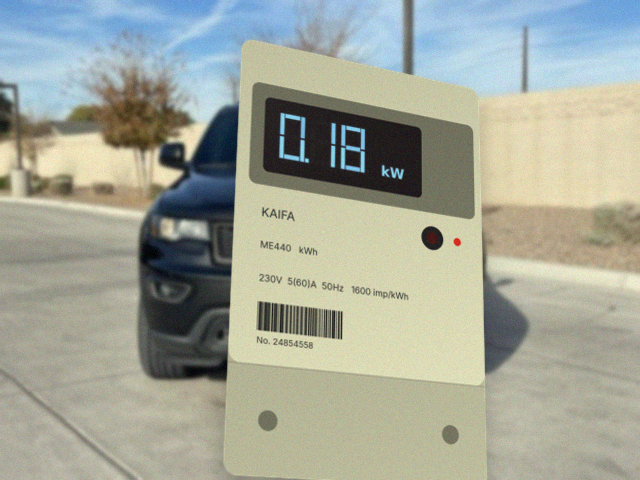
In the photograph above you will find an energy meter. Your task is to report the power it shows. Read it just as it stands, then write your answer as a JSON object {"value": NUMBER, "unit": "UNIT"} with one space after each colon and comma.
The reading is {"value": 0.18, "unit": "kW"}
